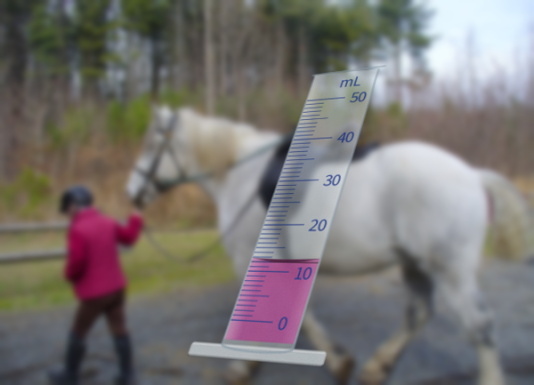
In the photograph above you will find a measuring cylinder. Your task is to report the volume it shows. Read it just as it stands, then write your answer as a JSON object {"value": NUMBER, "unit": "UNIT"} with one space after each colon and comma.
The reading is {"value": 12, "unit": "mL"}
